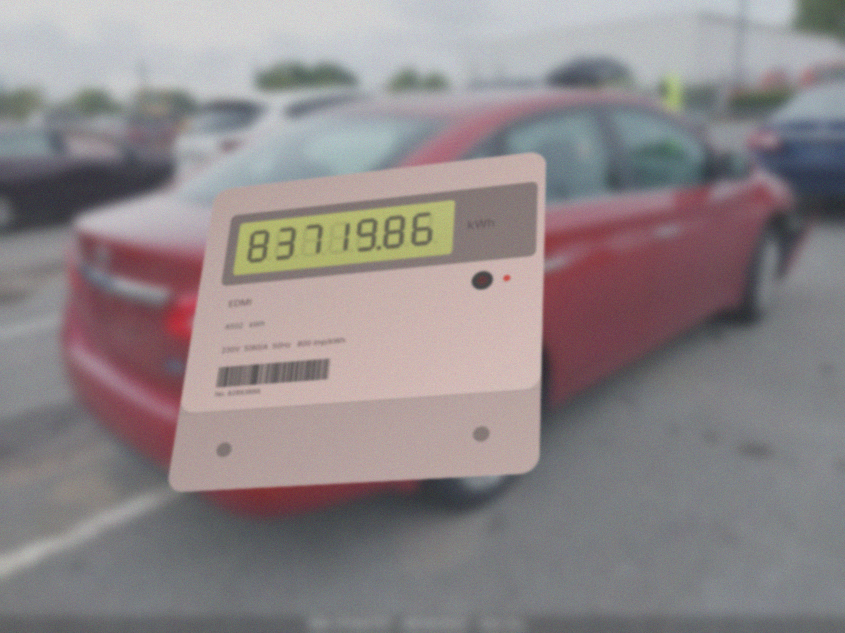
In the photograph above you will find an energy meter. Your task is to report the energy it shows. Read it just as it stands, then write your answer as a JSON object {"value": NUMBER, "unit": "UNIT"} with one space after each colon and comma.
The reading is {"value": 83719.86, "unit": "kWh"}
